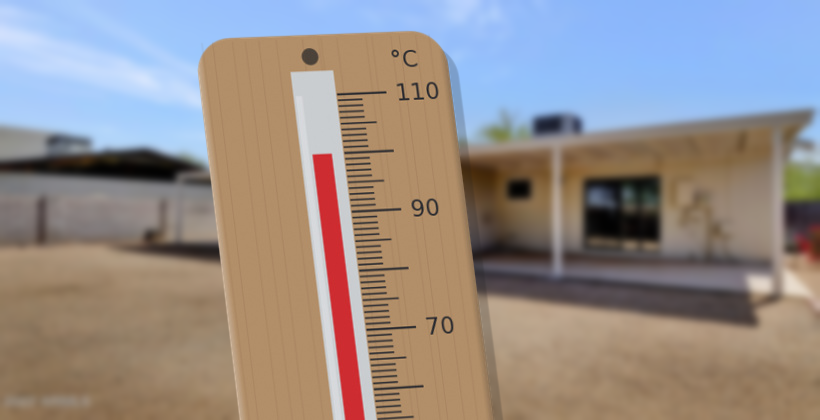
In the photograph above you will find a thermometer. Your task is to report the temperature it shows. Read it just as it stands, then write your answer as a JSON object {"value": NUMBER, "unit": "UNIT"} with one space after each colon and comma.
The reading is {"value": 100, "unit": "°C"}
